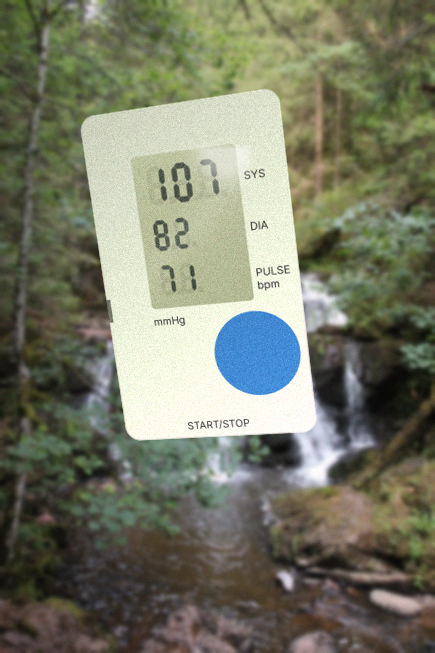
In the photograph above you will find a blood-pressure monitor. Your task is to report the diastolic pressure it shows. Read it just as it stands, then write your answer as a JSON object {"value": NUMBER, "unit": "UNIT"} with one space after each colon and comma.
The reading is {"value": 82, "unit": "mmHg"}
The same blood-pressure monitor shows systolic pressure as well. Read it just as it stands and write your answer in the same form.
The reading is {"value": 107, "unit": "mmHg"}
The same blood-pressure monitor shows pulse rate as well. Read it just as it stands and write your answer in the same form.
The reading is {"value": 71, "unit": "bpm"}
